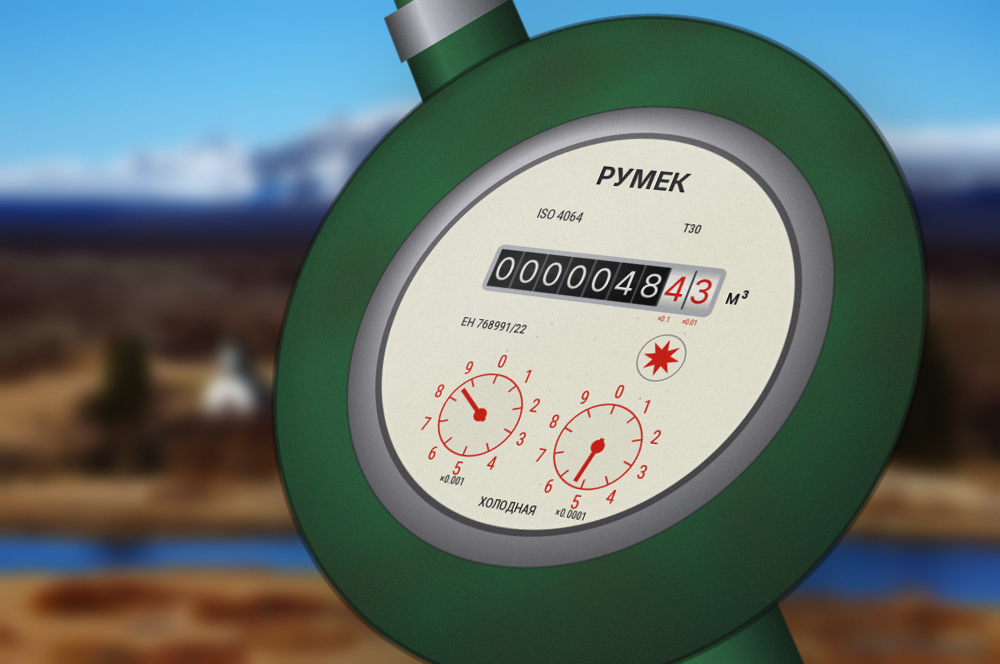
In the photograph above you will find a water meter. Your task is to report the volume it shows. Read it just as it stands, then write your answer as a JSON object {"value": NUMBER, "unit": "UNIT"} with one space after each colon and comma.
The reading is {"value": 48.4385, "unit": "m³"}
